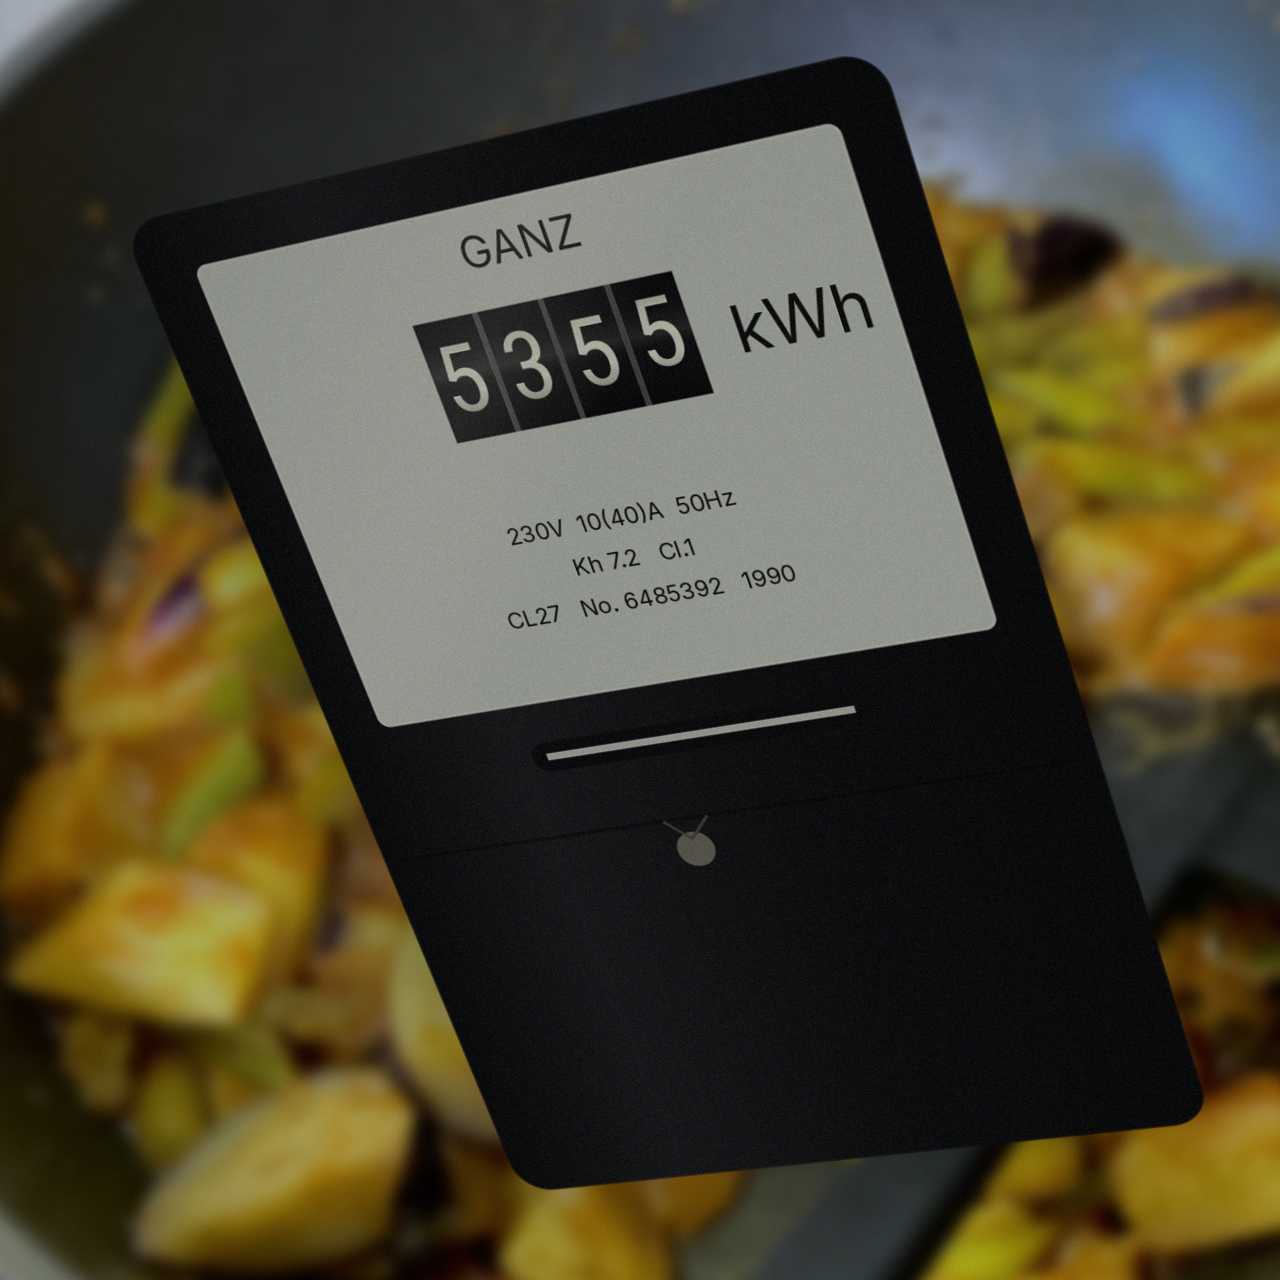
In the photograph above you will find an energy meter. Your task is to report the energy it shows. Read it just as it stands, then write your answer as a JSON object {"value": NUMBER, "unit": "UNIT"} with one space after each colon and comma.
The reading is {"value": 5355, "unit": "kWh"}
